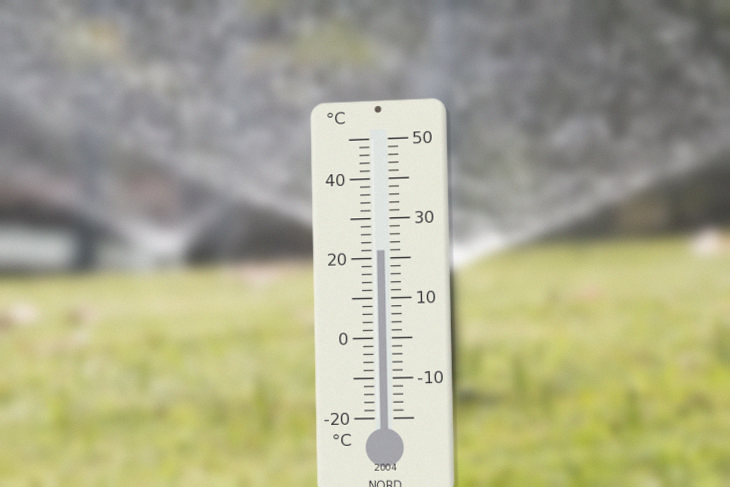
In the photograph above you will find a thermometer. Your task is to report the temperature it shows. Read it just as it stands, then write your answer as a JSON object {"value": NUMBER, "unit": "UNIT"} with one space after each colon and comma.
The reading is {"value": 22, "unit": "°C"}
